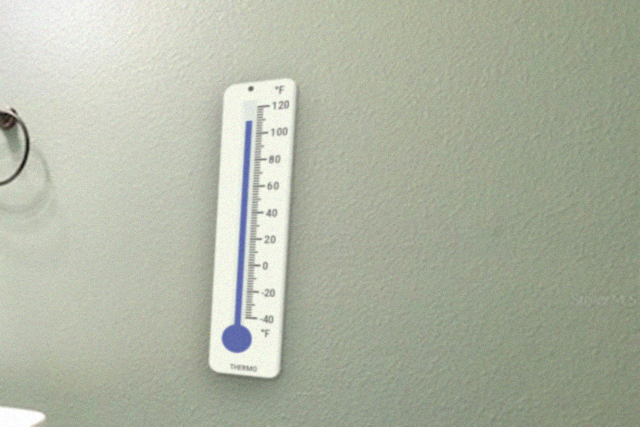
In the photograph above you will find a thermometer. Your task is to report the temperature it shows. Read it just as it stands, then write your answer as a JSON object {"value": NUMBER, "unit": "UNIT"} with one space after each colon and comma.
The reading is {"value": 110, "unit": "°F"}
